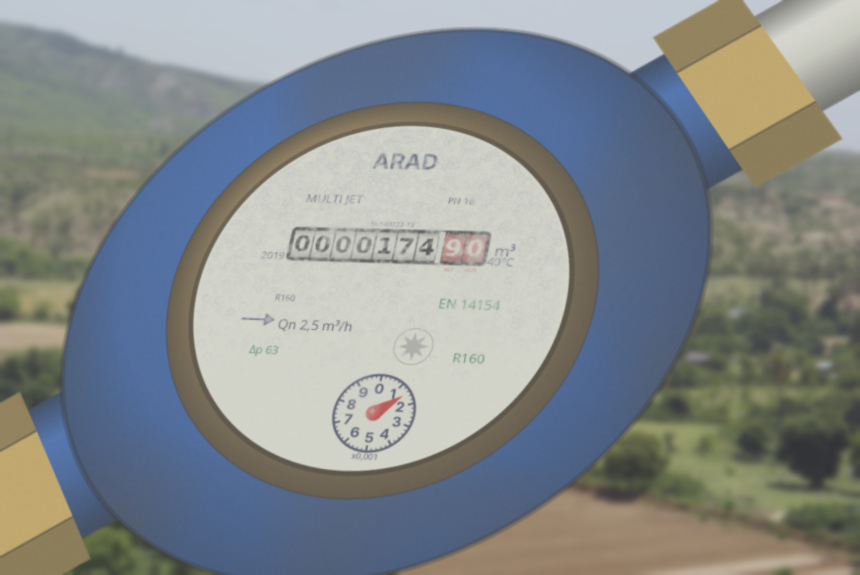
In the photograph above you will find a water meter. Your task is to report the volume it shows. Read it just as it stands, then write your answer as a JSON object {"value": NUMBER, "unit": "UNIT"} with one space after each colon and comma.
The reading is {"value": 174.901, "unit": "m³"}
